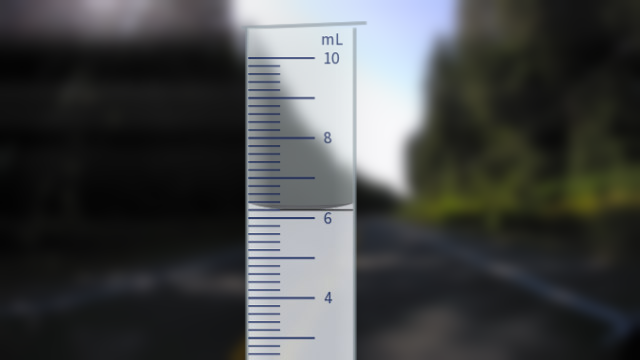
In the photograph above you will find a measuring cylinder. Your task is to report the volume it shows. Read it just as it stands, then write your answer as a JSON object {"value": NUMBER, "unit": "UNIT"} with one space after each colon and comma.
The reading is {"value": 6.2, "unit": "mL"}
